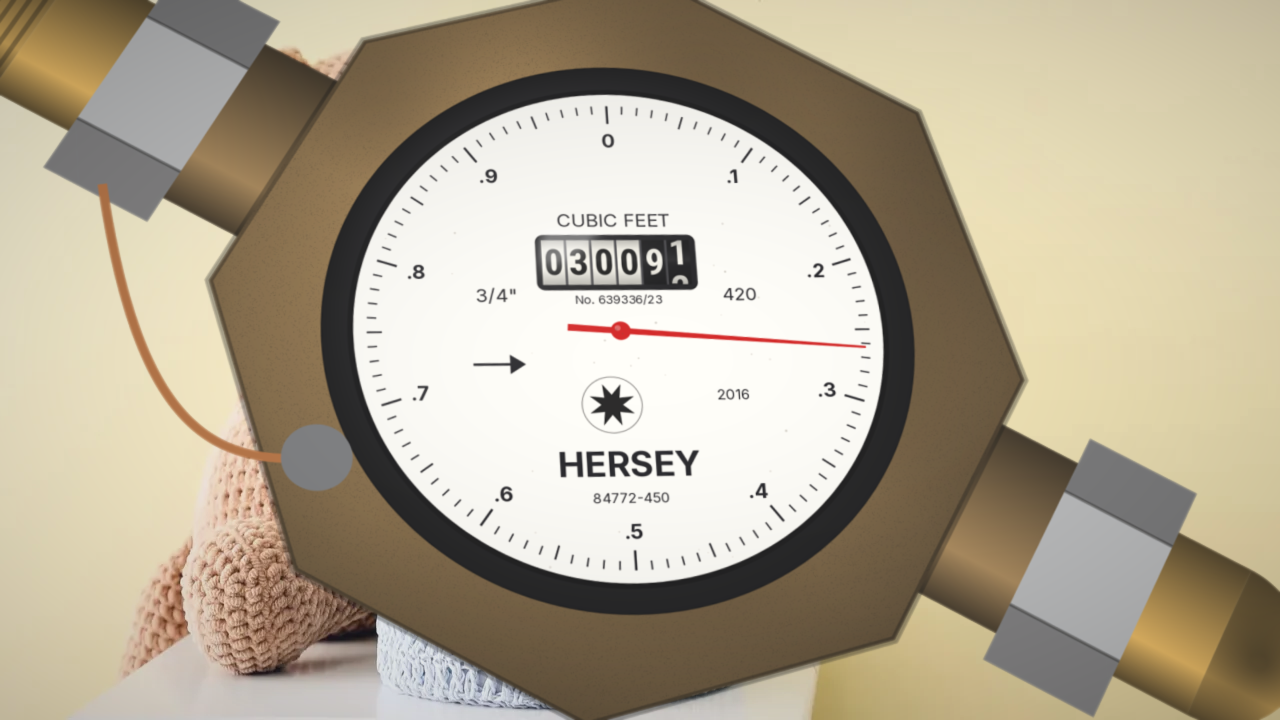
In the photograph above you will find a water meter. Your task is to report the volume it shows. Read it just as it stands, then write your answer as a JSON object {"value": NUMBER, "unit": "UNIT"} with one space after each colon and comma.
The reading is {"value": 30091.26, "unit": "ft³"}
